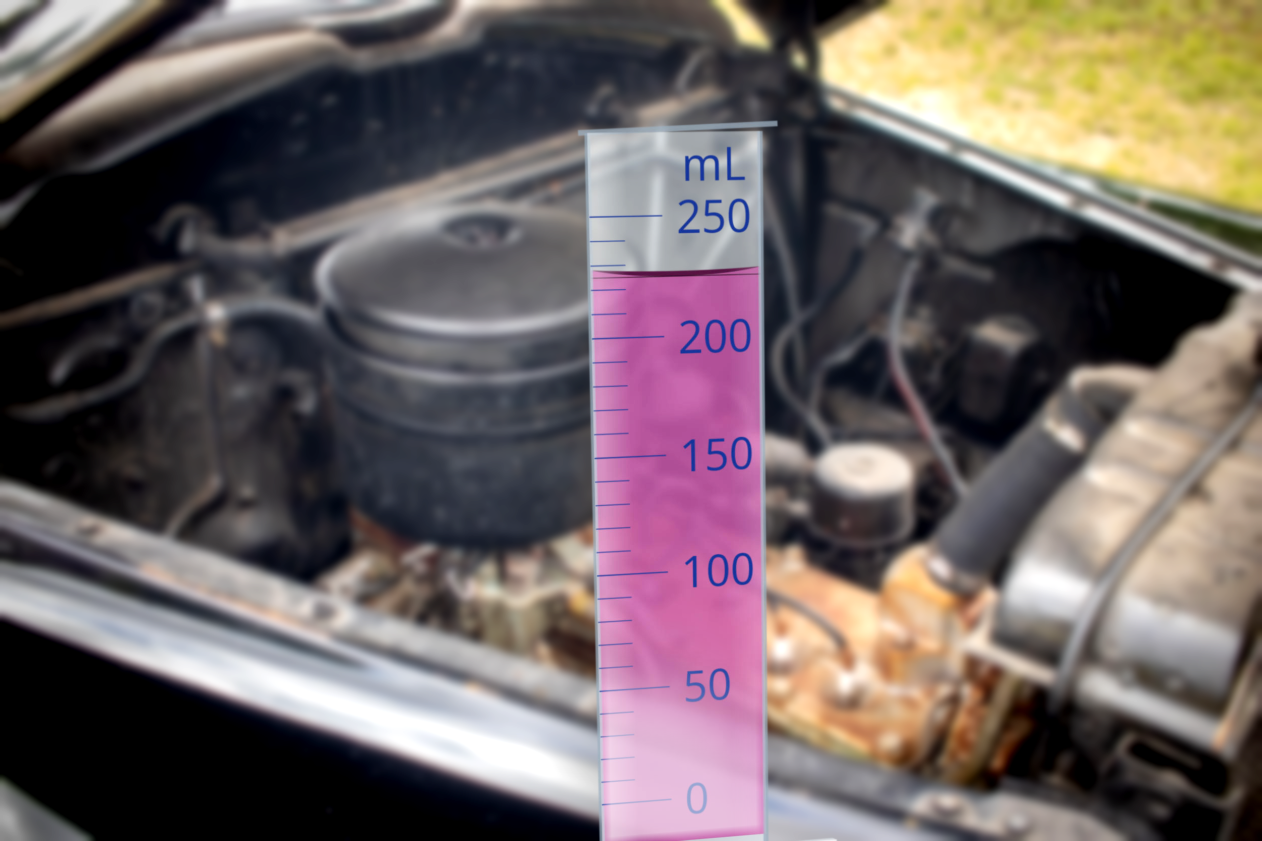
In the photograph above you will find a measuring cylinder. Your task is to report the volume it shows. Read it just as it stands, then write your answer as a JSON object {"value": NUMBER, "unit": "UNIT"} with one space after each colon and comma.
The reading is {"value": 225, "unit": "mL"}
